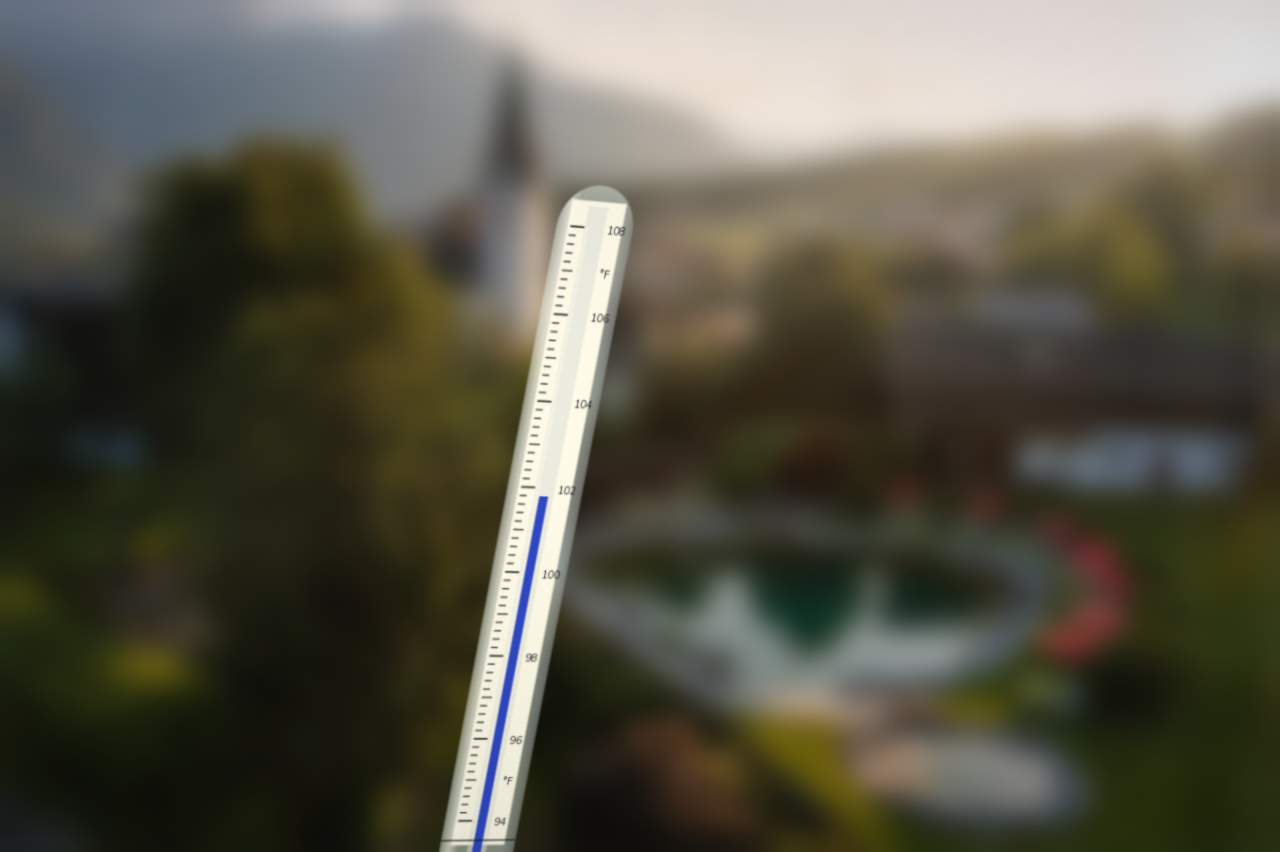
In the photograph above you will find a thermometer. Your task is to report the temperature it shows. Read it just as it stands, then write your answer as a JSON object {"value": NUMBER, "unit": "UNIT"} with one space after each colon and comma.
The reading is {"value": 101.8, "unit": "°F"}
